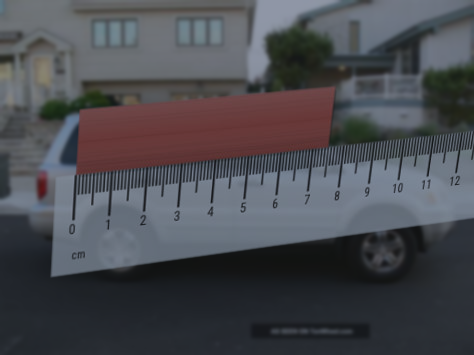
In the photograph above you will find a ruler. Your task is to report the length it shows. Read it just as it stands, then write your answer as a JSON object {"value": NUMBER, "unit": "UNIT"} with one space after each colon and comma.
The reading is {"value": 7.5, "unit": "cm"}
